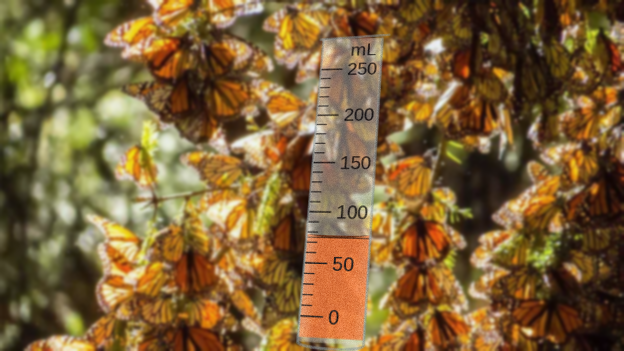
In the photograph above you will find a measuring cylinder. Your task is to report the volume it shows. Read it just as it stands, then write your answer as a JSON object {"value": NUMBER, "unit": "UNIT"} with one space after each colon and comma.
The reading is {"value": 75, "unit": "mL"}
